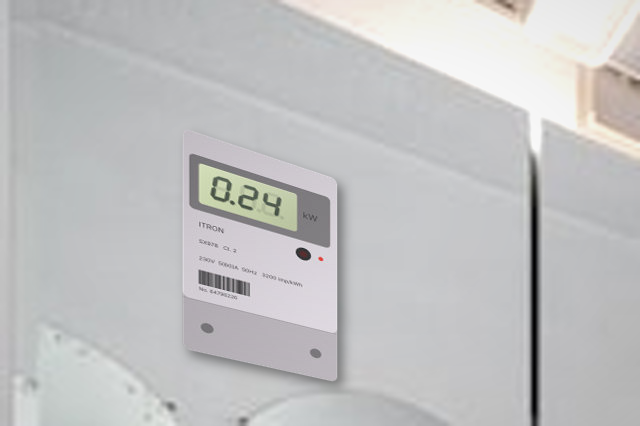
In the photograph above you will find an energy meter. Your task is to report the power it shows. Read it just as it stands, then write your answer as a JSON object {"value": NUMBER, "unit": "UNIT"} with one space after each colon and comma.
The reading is {"value": 0.24, "unit": "kW"}
